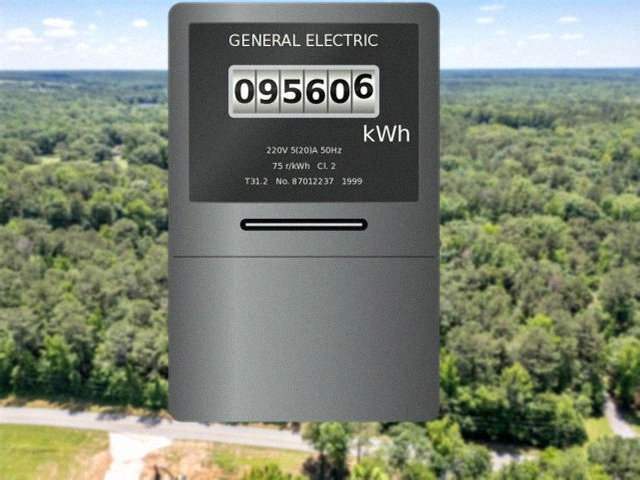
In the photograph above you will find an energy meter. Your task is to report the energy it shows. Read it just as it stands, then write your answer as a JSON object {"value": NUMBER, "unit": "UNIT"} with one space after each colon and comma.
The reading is {"value": 95606, "unit": "kWh"}
